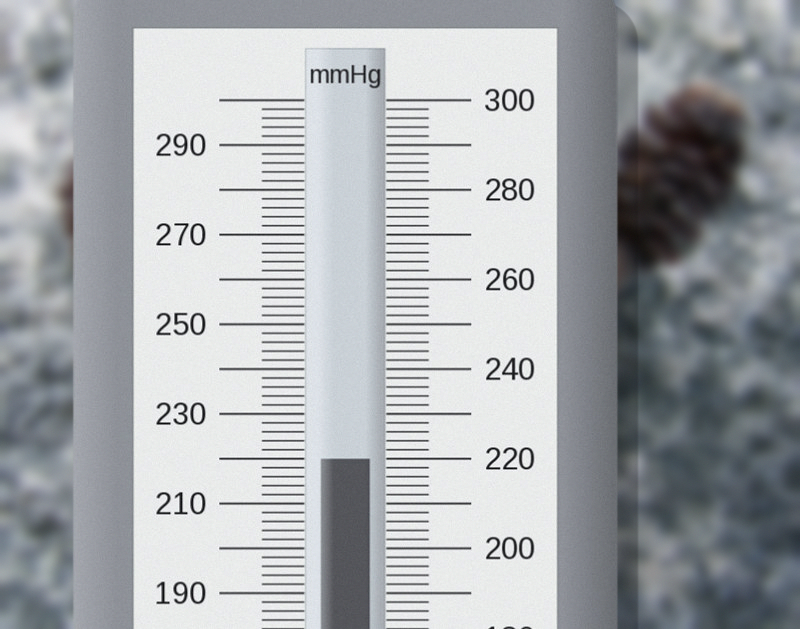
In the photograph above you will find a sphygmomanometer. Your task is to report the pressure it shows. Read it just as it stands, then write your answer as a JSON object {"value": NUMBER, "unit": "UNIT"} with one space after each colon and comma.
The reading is {"value": 220, "unit": "mmHg"}
